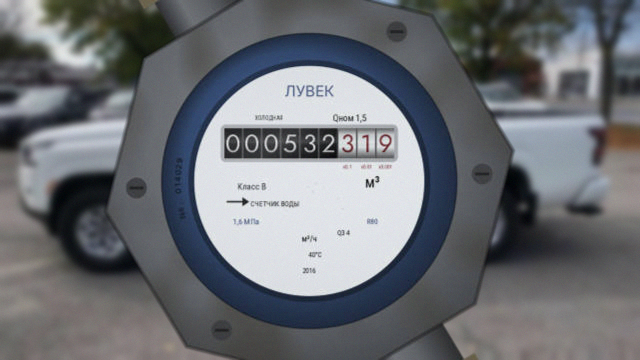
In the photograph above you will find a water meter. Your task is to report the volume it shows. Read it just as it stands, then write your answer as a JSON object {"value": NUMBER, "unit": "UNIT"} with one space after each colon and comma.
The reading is {"value": 532.319, "unit": "m³"}
